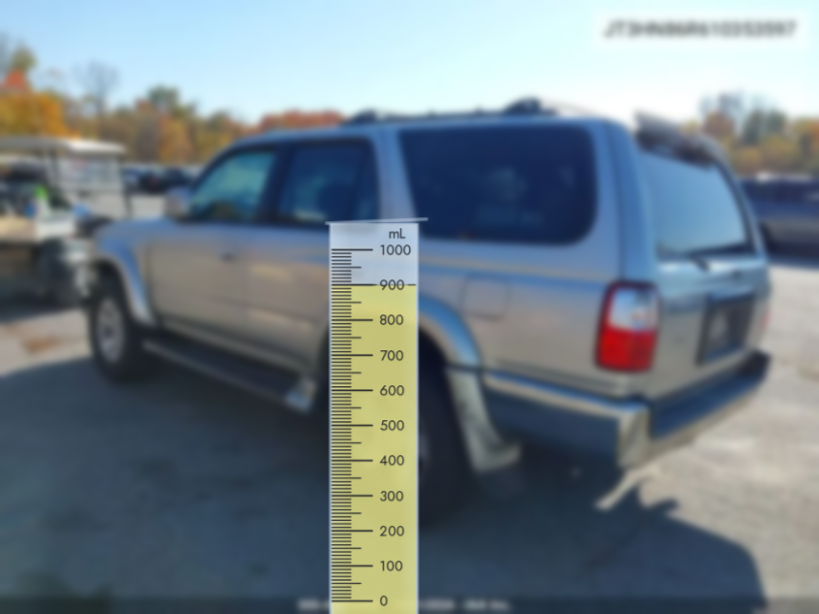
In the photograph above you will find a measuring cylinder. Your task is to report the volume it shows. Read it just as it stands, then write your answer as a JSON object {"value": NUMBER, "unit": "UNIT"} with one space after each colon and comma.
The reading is {"value": 900, "unit": "mL"}
